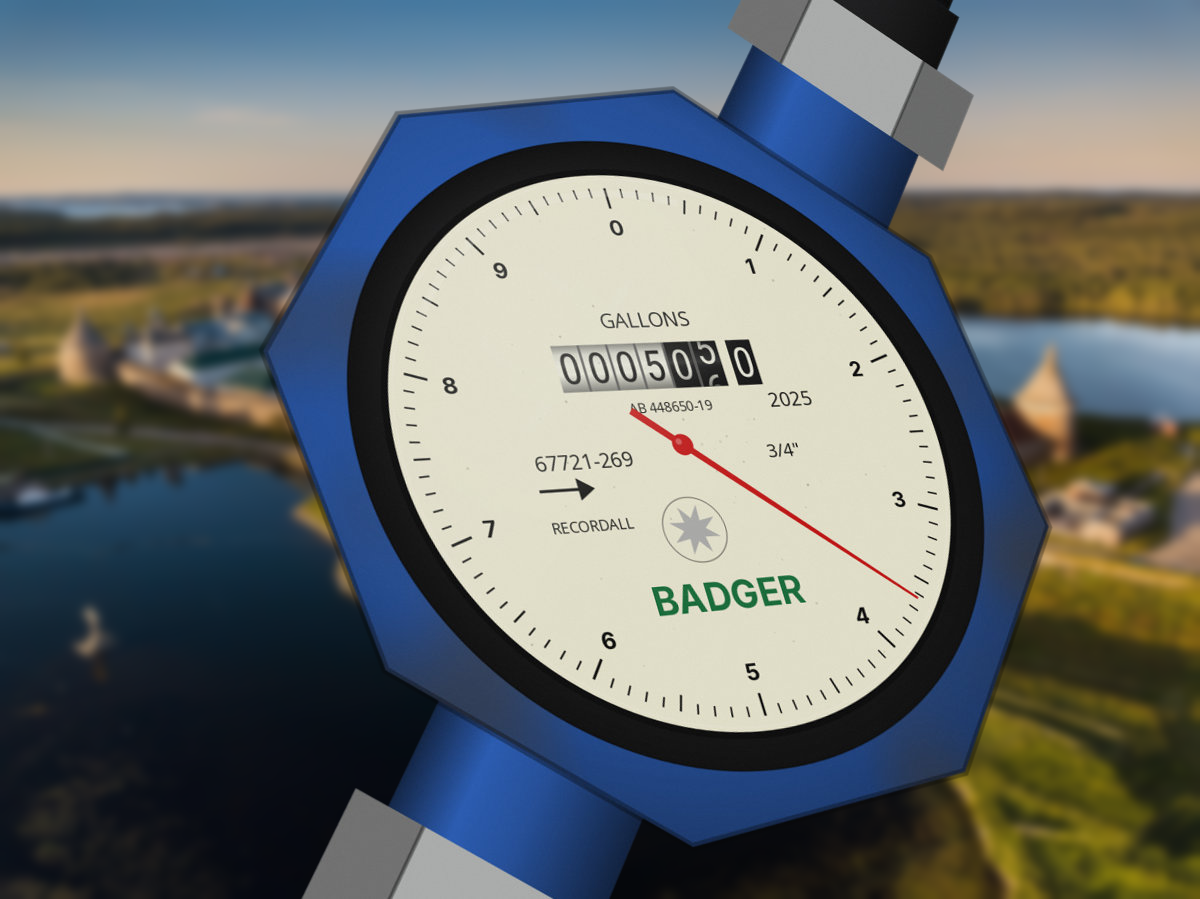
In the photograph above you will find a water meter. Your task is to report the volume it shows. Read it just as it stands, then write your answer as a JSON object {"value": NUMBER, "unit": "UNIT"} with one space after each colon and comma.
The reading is {"value": 5053.6, "unit": "gal"}
